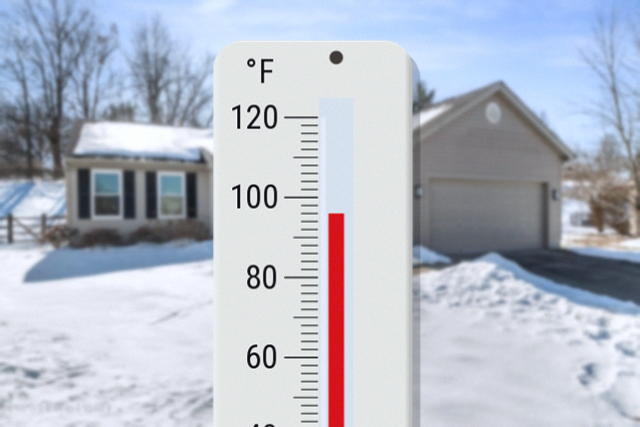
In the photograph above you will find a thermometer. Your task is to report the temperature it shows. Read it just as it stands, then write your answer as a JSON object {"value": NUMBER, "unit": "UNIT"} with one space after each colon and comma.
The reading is {"value": 96, "unit": "°F"}
